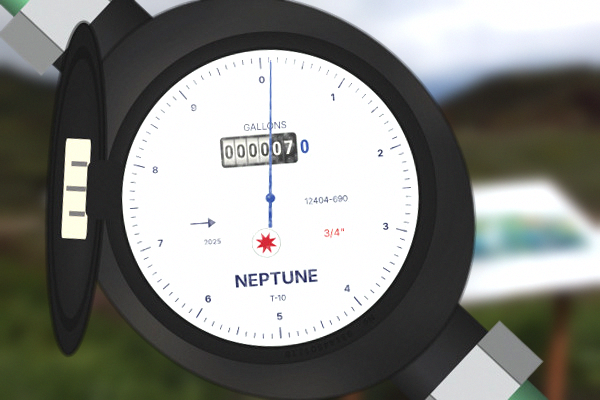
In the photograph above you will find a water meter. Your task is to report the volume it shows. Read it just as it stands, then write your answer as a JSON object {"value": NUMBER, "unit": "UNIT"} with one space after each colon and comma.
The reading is {"value": 70.1, "unit": "gal"}
